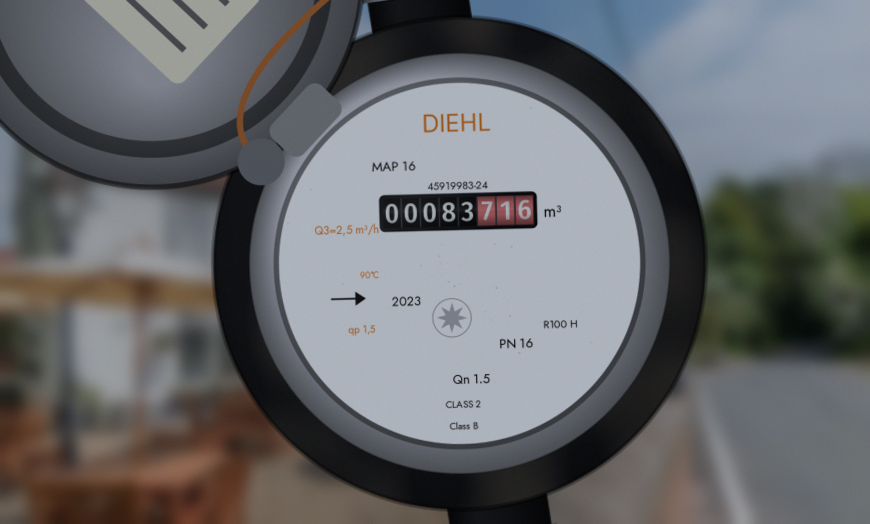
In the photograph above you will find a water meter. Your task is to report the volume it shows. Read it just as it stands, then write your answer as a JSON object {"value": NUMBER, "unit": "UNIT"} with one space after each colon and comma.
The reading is {"value": 83.716, "unit": "m³"}
